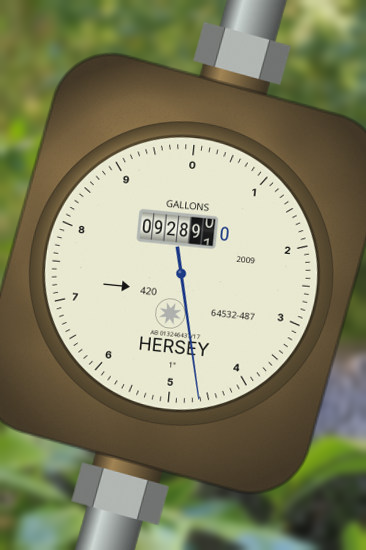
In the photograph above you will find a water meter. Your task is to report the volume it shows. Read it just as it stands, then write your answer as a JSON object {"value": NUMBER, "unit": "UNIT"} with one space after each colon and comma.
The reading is {"value": 928904.6, "unit": "gal"}
